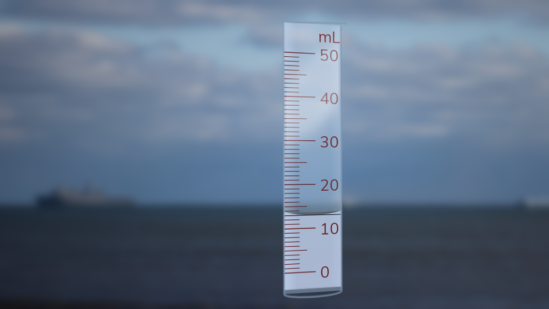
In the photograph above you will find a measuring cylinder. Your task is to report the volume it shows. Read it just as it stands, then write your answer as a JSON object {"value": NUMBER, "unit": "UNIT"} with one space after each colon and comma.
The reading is {"value": 13, "unit": "mL"}
